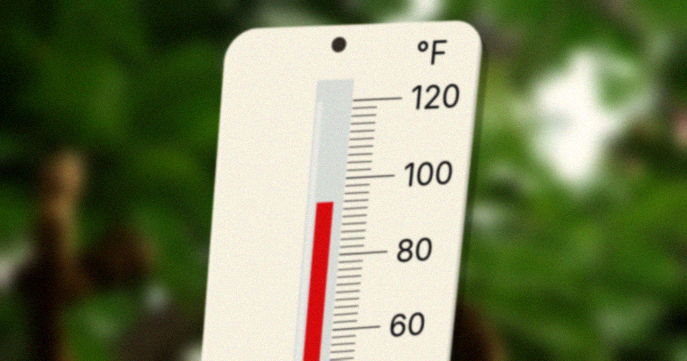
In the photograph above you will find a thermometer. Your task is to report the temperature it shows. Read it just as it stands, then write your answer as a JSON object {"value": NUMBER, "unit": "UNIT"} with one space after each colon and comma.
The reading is {"value": 94, "unit": "°F"}
